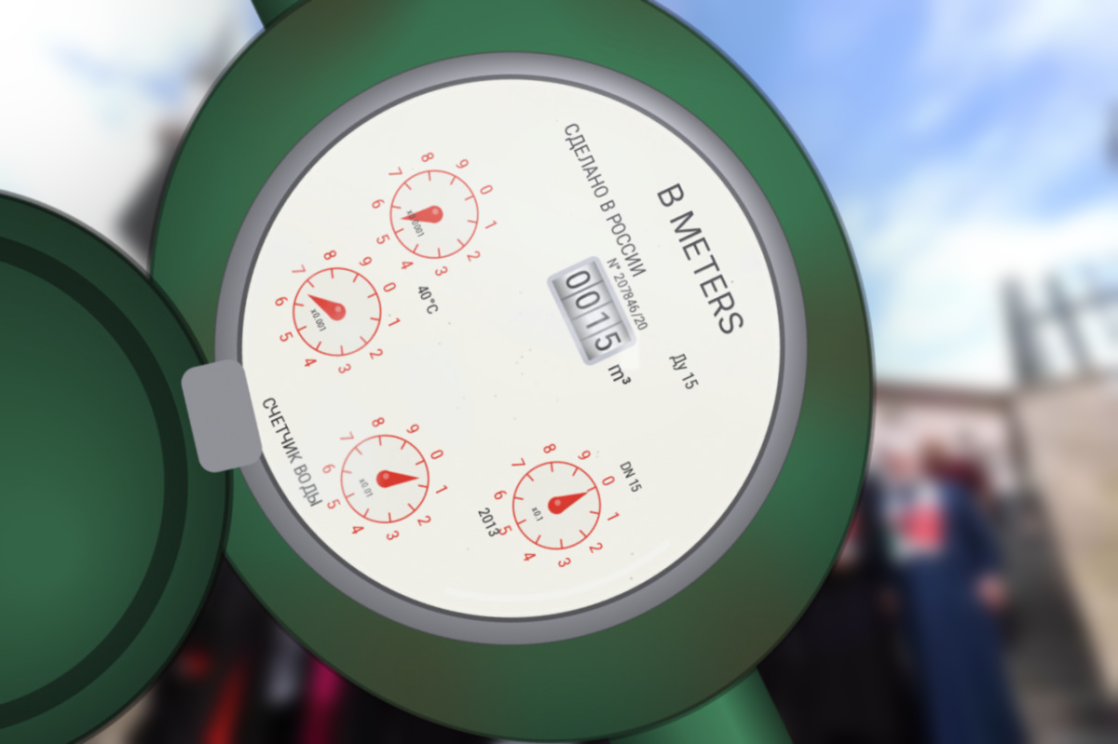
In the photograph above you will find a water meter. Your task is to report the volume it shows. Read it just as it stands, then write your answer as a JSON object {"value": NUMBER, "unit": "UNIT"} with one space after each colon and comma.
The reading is {"value": 15.0065, "unit": "m³"}
